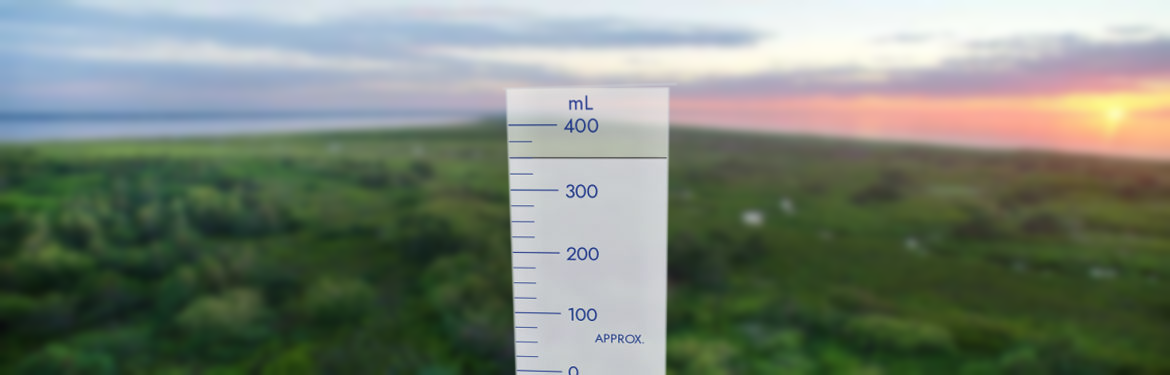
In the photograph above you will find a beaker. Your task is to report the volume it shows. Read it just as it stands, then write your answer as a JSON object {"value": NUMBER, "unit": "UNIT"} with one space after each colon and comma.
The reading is {"value": 350, "unit": "mL"}
